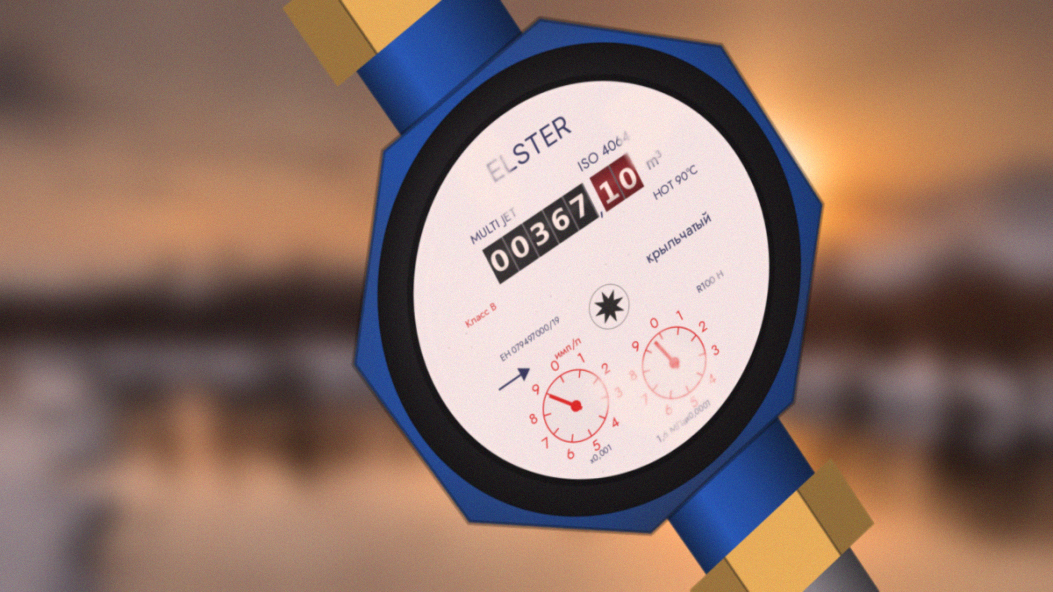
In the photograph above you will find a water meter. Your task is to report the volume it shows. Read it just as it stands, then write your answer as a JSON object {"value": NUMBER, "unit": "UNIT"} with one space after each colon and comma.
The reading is {"value": 367.0989, "unit": "m³"}
